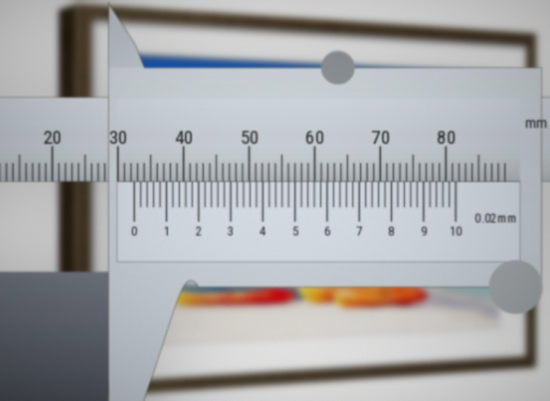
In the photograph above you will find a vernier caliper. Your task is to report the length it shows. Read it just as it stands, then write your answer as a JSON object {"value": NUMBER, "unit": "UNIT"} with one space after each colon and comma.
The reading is {"value": 32.5, "unit": "mm"}
